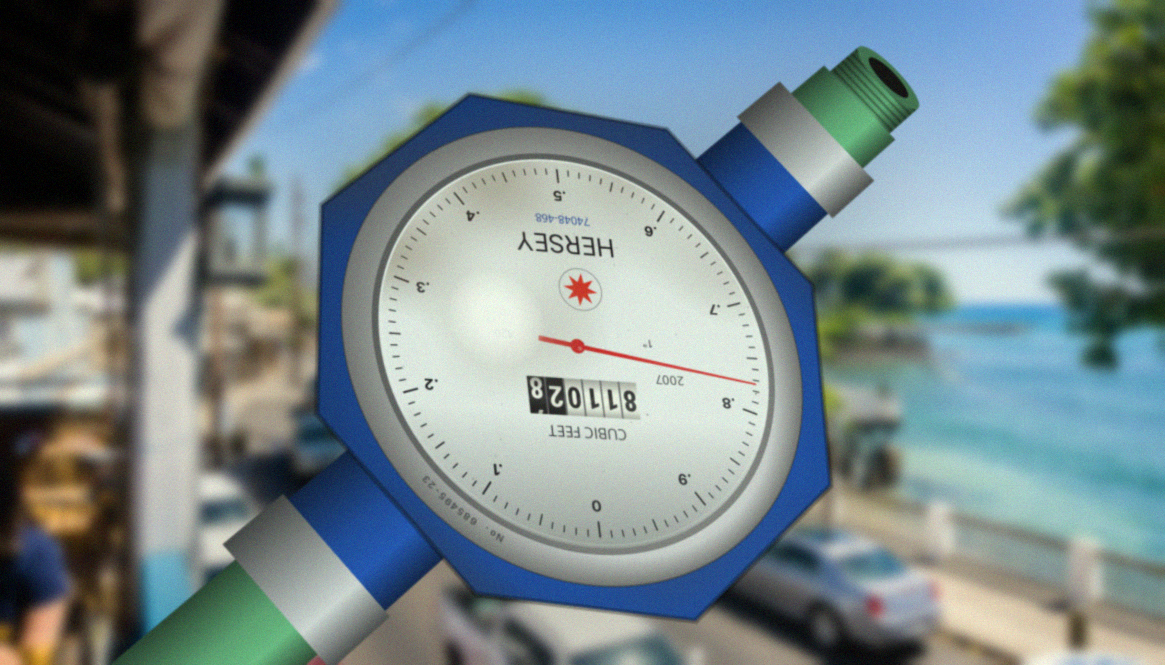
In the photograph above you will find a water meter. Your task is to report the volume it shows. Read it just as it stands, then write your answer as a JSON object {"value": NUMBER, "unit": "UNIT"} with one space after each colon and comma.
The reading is {"value": 811027.77, "unit": "ft³"}
